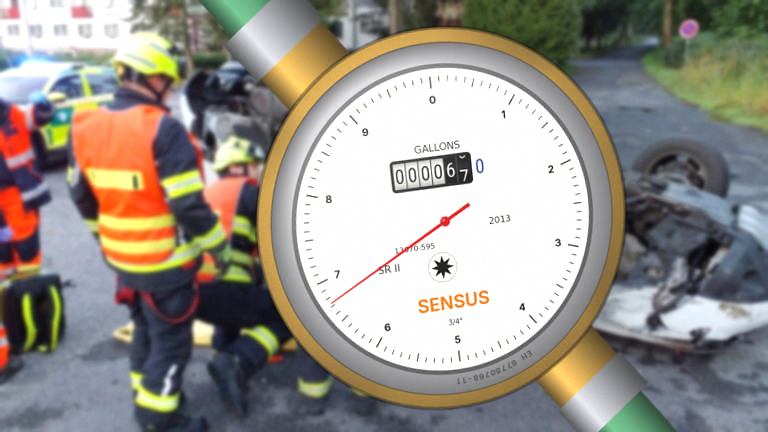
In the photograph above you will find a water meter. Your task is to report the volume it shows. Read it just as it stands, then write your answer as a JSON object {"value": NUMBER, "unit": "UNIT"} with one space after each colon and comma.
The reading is {"value": 666.7, "unit": "gal"}
